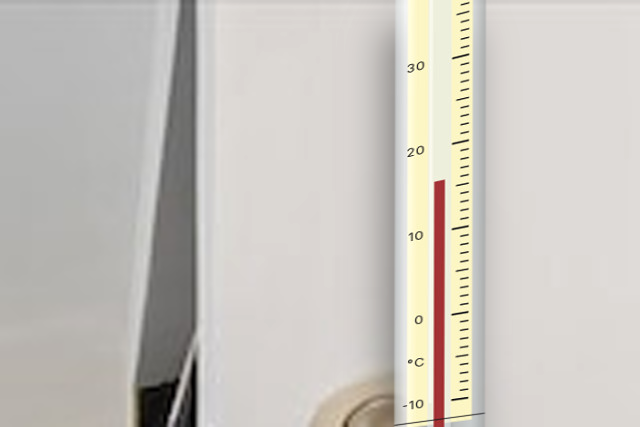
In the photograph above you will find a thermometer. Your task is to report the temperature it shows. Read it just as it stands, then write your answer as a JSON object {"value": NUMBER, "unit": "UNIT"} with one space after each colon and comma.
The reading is {"value": 16, "unit": "°C"}
